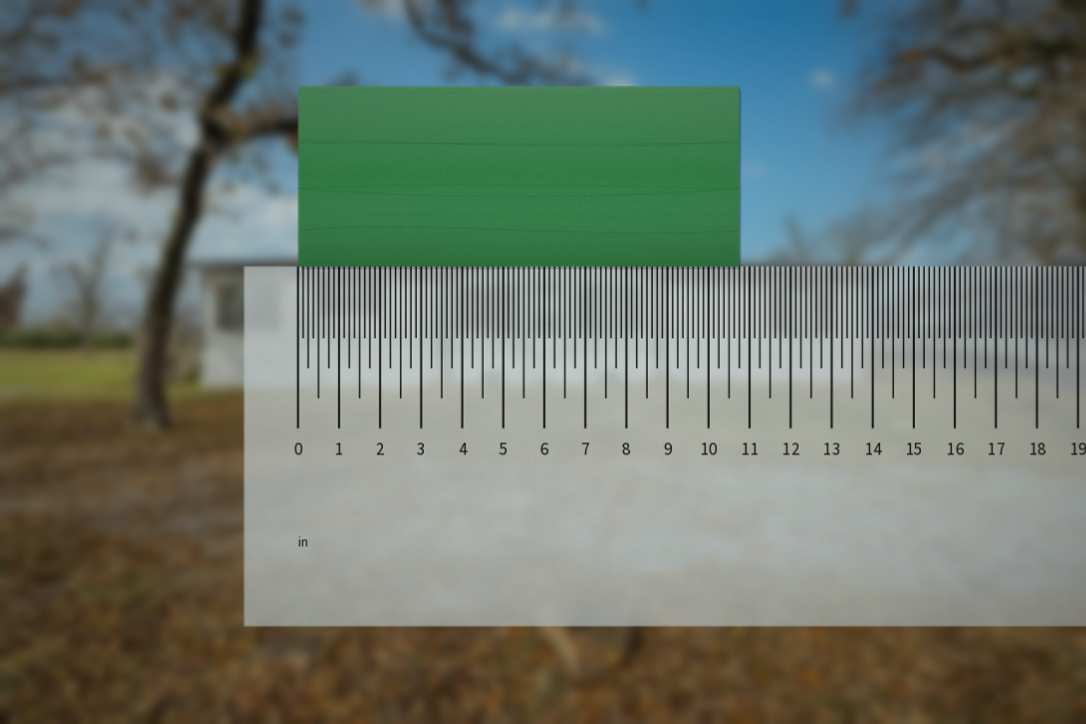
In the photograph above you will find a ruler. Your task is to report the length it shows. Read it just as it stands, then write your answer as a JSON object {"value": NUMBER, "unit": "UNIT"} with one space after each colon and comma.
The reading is {"value": 10.75, "unit": "in"}
